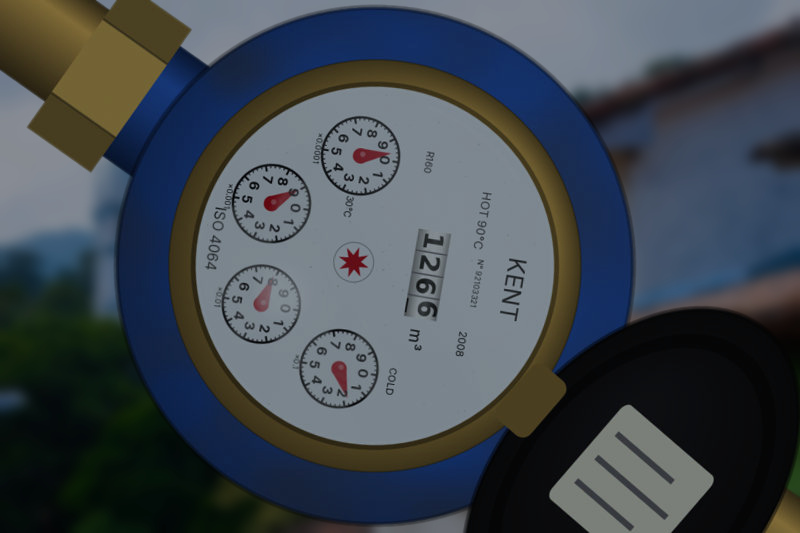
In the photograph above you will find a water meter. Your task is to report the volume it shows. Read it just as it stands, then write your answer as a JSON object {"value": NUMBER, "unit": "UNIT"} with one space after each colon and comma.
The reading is {"value": 1266.1789, "unit": "m³"}
